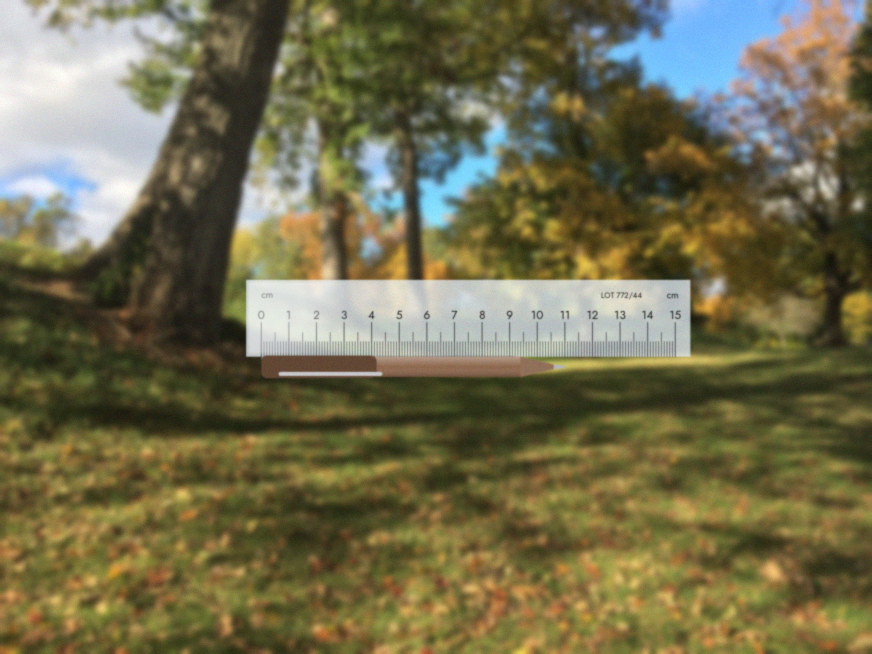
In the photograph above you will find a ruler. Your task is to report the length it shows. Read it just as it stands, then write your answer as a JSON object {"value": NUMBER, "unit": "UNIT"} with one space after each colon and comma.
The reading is {"value": 11, "unit": "cm"}
